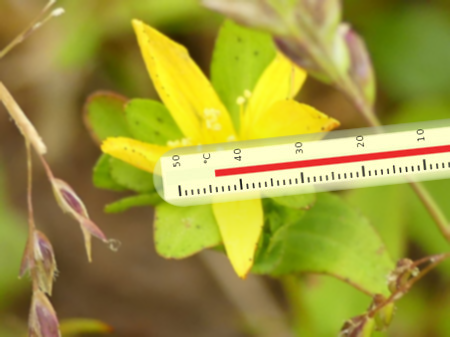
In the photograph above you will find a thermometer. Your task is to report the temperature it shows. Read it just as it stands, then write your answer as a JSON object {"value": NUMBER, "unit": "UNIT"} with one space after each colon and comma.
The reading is {"value": 44, "unit": "°C"}
